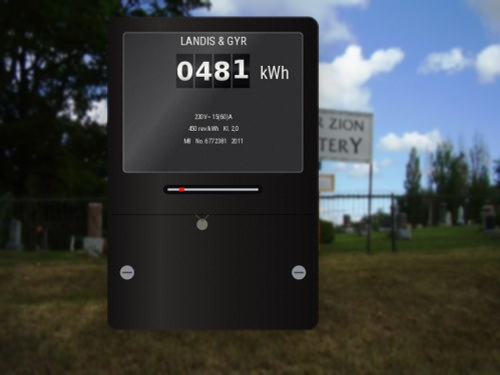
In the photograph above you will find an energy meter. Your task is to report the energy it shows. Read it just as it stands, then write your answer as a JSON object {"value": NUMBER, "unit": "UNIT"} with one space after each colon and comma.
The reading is {"value": 481, "unit": "kWh"}
